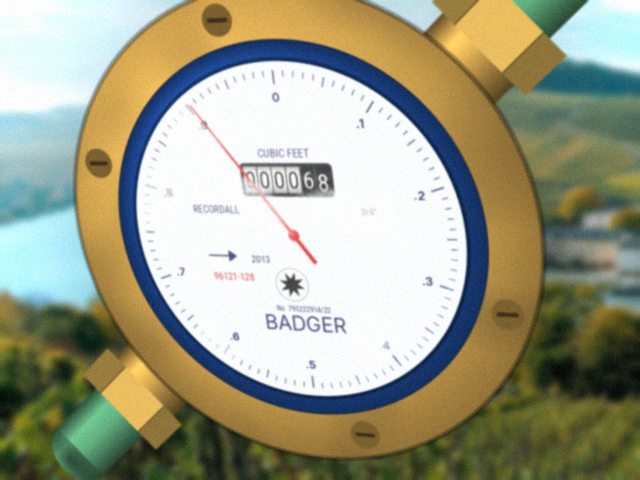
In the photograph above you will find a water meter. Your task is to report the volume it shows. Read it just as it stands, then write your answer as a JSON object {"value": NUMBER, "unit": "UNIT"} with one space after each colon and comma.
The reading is {"value": 67.90, "unit": "ft³"}
